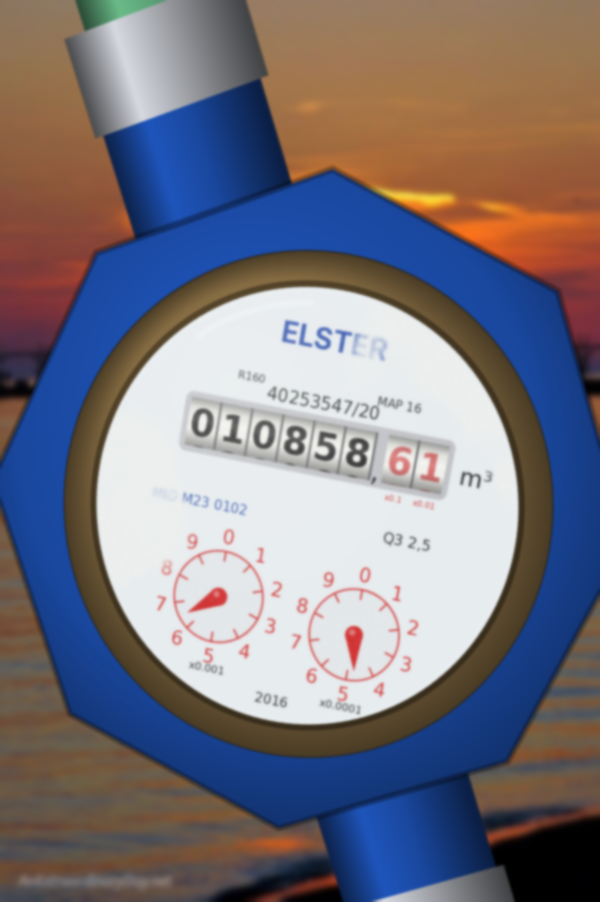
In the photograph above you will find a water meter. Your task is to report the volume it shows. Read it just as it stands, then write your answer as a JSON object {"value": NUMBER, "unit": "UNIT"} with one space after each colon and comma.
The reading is {"value": 10858.6164, "unit": "m³"}
